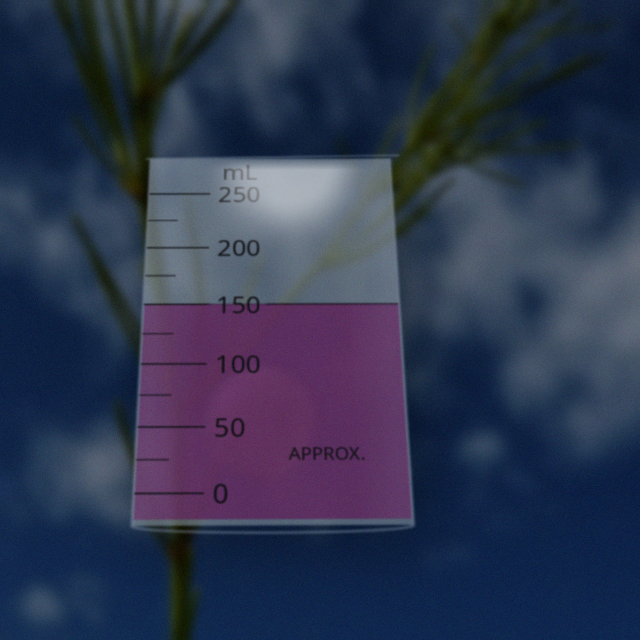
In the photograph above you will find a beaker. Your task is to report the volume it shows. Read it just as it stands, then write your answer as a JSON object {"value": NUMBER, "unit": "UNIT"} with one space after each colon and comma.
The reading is {"value": 150, "unit": "mL"}
